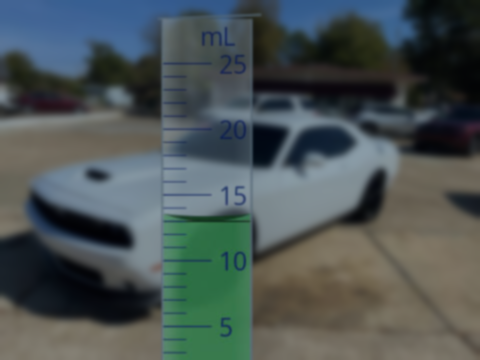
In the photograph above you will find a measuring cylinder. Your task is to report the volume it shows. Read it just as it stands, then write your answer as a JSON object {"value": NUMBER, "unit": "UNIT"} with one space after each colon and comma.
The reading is {"value": 13, "unit": "mL"}
